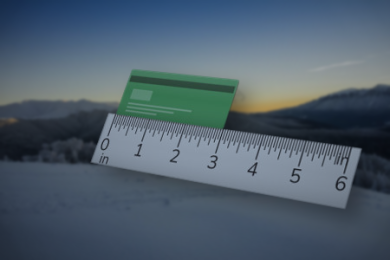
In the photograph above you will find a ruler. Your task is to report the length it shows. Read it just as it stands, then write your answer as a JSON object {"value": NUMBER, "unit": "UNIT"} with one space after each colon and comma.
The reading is {"value": 3, "unit": "in"}
